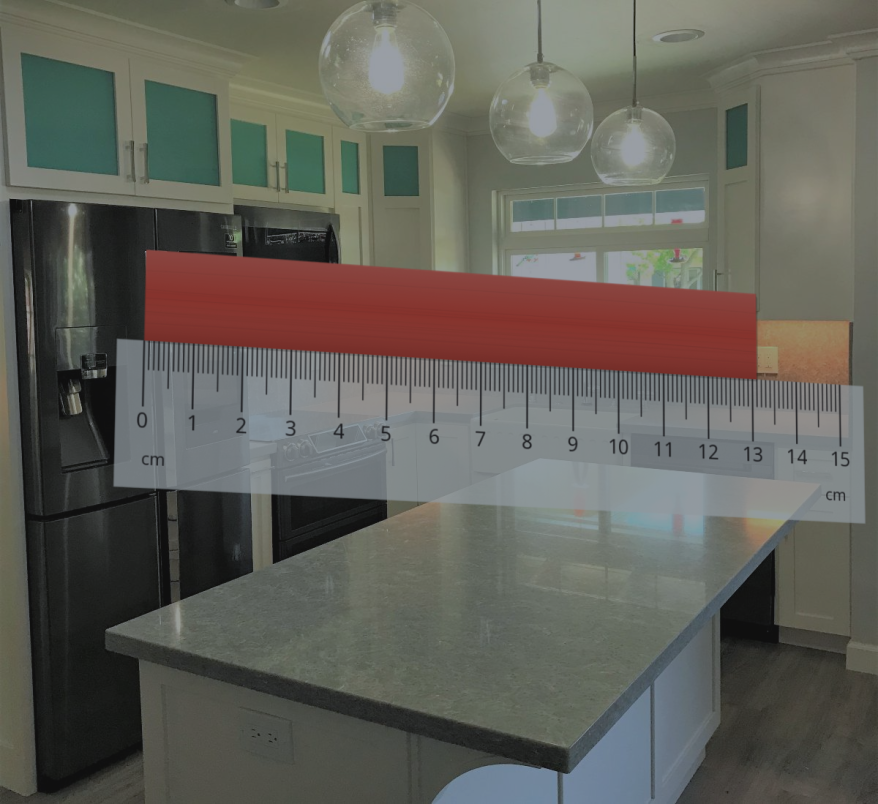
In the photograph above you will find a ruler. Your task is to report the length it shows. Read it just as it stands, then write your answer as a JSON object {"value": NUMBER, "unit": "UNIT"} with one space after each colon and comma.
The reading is {"value": 13.1, "unit": "cm"}
